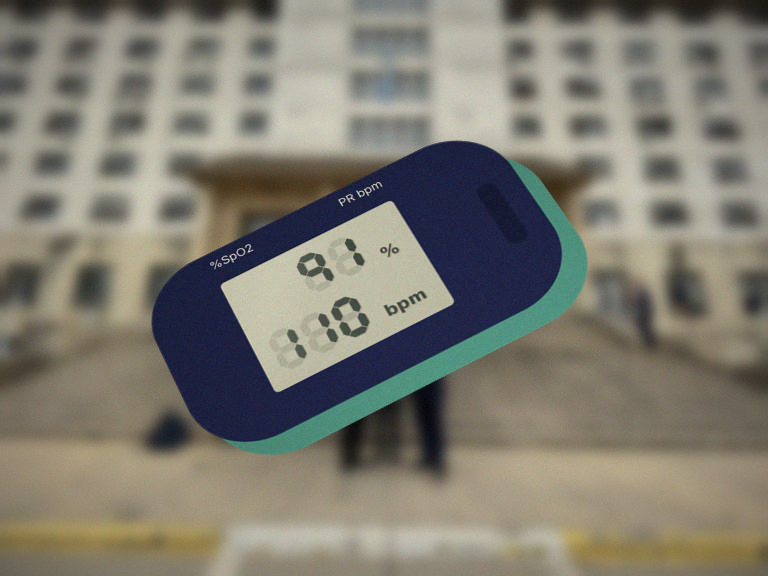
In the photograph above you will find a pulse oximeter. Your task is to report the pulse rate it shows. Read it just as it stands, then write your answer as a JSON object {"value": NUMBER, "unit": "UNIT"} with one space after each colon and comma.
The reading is {"value": 110, "unit": "bpm"}
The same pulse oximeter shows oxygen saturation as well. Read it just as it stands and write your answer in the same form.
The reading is {"value": 91, "unit": "%"}
